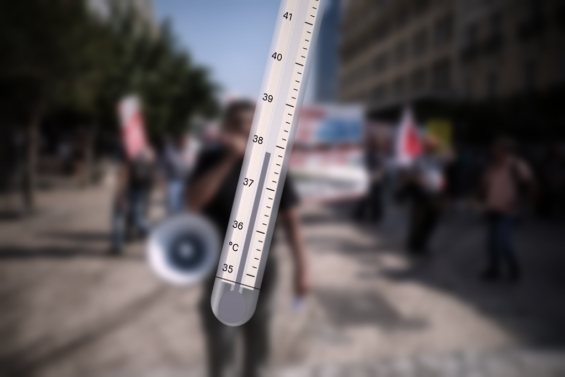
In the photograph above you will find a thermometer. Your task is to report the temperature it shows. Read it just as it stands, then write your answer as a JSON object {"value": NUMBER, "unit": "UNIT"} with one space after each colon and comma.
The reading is {"value": 37.8, "unit": "°C"}
